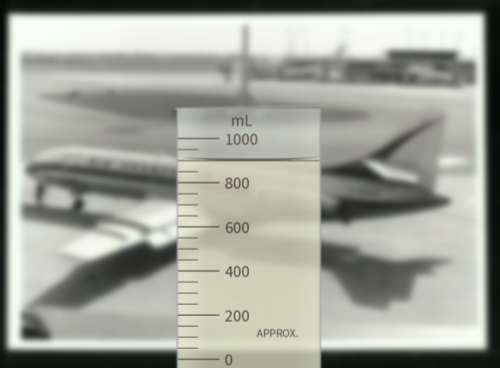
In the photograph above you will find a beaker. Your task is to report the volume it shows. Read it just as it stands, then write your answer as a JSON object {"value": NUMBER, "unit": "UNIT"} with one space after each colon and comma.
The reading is {"value": 900, "unit": "mL"}
